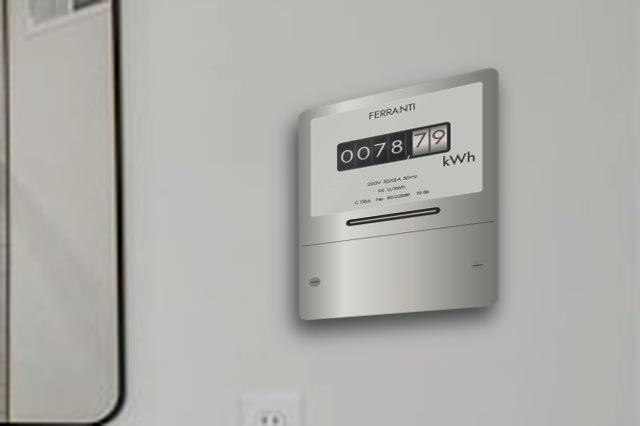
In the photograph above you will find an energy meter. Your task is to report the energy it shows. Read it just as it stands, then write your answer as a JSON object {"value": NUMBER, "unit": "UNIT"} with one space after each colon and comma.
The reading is {"value": 78.79, "unit": "kWh"}
